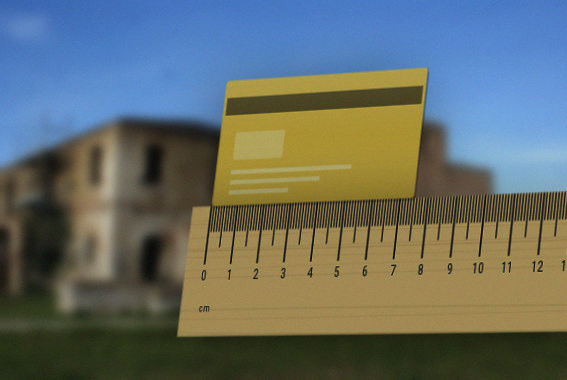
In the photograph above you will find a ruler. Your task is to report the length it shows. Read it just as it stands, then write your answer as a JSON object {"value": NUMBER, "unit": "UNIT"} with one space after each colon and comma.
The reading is {"value": 7.5, "unit": "cm"}
